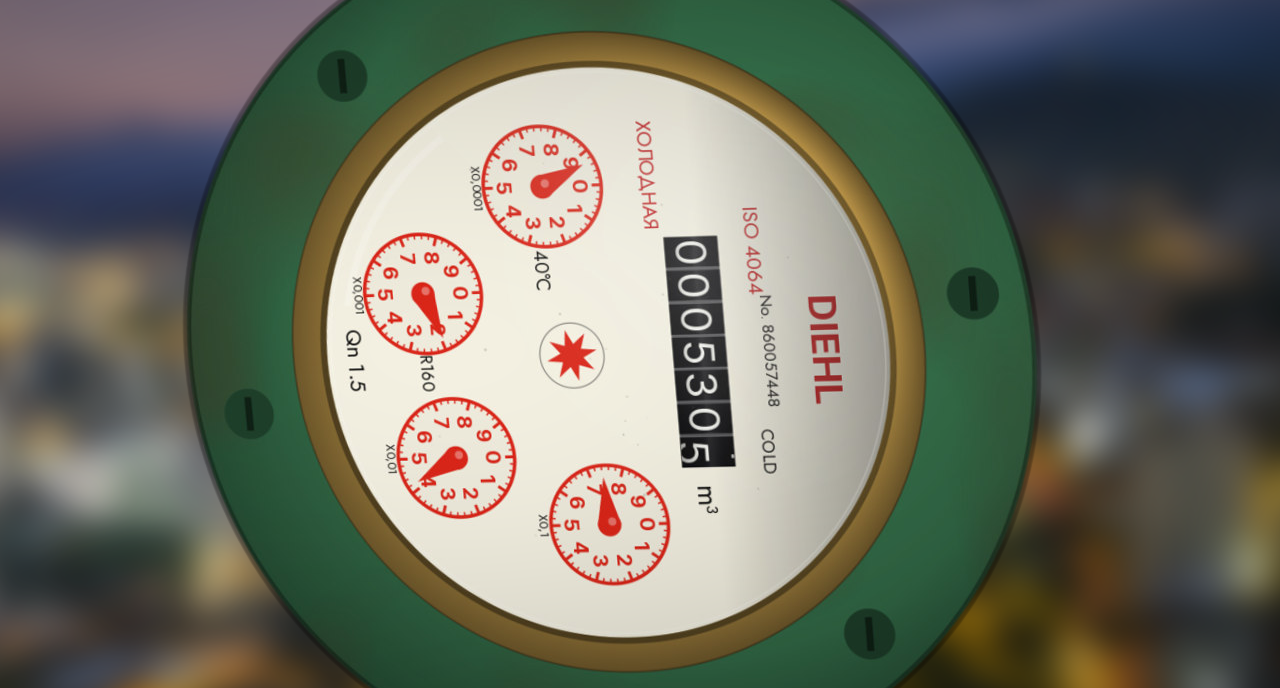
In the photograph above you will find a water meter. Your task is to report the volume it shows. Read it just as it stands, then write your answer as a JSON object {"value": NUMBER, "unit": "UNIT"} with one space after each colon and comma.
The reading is {"value": 5304.7419, "unit": "m³"}
